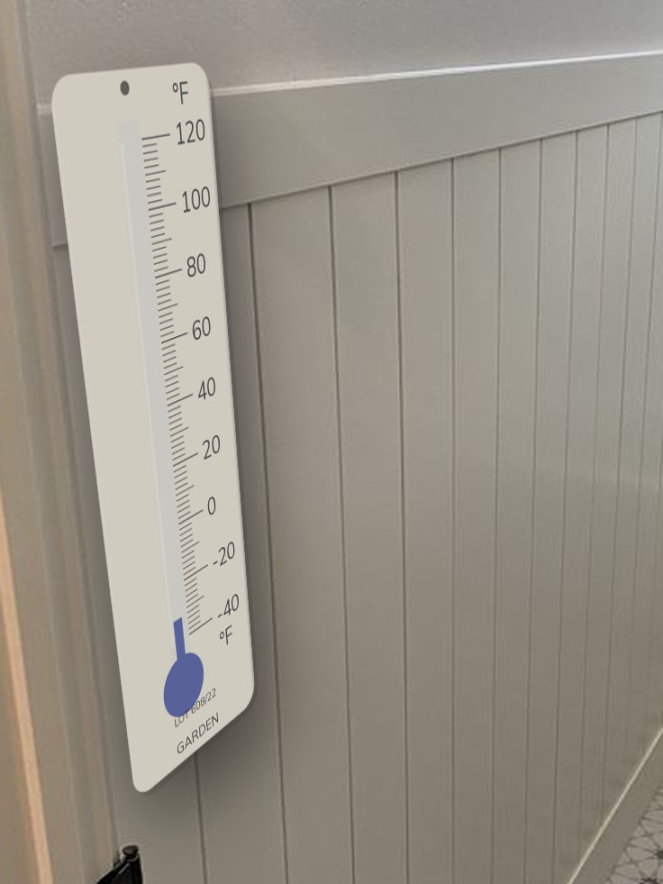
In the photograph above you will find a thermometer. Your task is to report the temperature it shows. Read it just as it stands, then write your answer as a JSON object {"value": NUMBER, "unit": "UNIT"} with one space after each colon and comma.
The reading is {"value": -32, "unit": "°F"}
